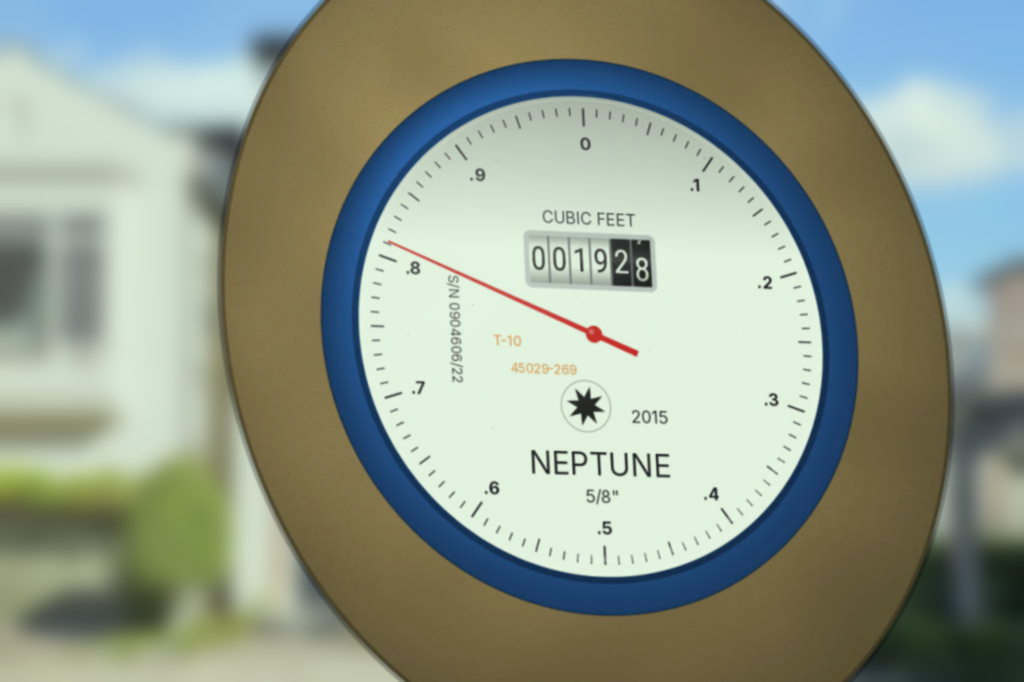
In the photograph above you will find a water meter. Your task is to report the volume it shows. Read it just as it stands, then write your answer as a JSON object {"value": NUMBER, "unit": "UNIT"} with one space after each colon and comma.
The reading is {"value": 1927.81, "unit": "ft³"}
